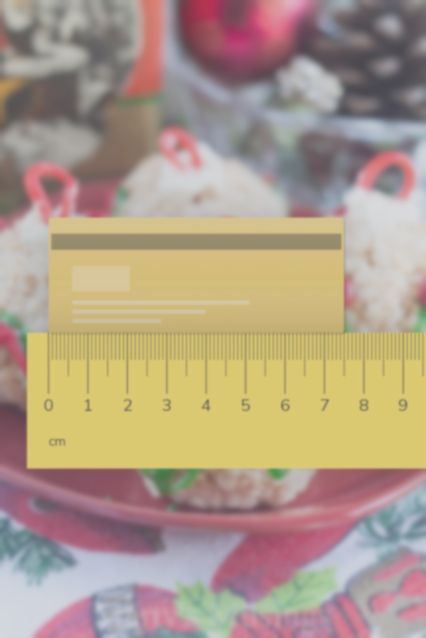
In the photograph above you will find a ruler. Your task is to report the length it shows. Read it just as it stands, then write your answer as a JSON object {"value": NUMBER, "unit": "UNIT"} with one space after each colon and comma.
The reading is {"value": 7.5, "unit": "cm"}
